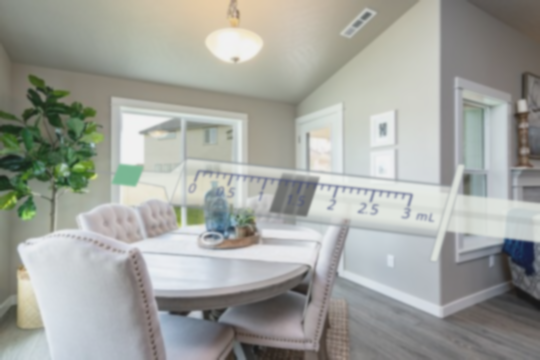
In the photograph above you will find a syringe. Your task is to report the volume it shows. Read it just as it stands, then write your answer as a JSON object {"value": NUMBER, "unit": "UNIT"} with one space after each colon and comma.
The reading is {"value": 1.2, "unit": "mL"}
